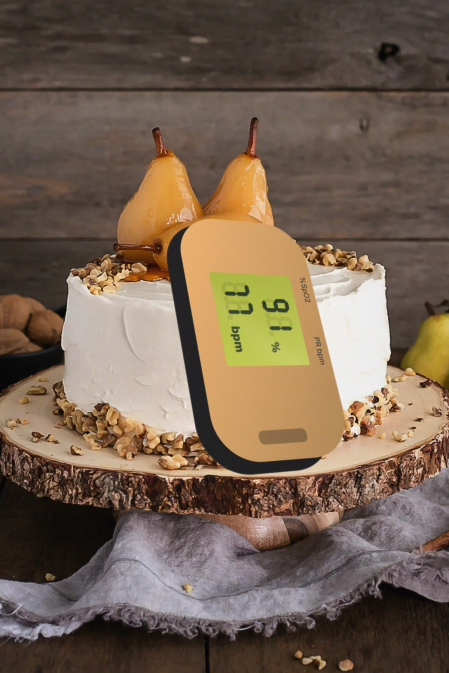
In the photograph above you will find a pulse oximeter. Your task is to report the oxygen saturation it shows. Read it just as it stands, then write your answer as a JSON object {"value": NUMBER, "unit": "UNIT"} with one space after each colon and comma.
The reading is {"value": 91, "unit": "%"}
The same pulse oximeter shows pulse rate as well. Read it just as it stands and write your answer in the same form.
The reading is {"value": 77, "unit": "bpm"}
